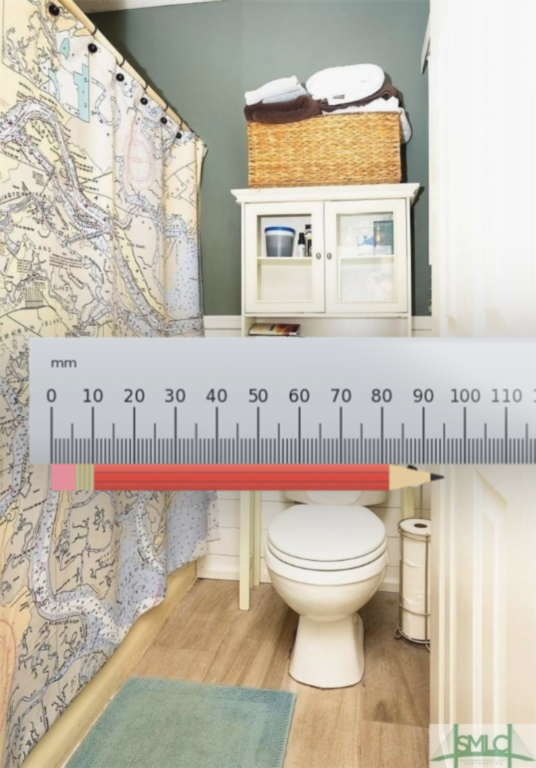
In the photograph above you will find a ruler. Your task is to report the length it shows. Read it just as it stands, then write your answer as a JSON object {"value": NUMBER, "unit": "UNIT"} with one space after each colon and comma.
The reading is {"value": 95, "unit": "mm"}
